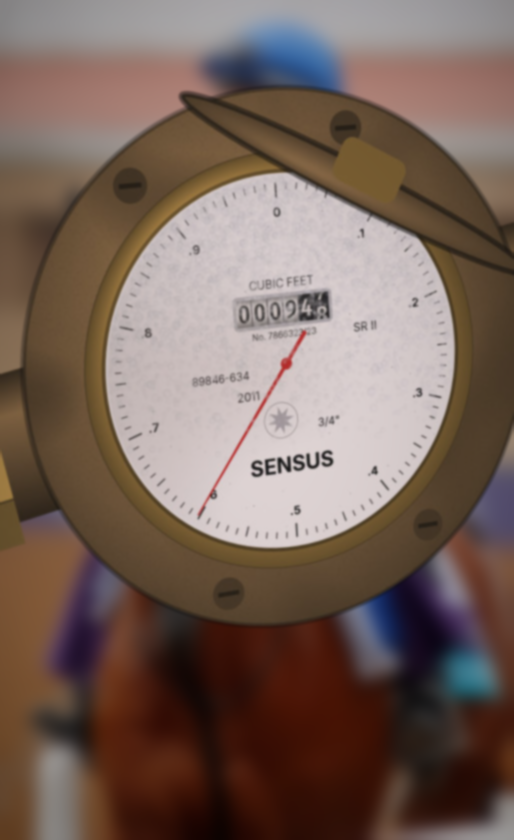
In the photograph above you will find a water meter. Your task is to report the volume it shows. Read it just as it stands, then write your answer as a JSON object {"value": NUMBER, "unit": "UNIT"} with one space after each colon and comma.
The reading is {"value": 947.60, "unit": "ft³"}
